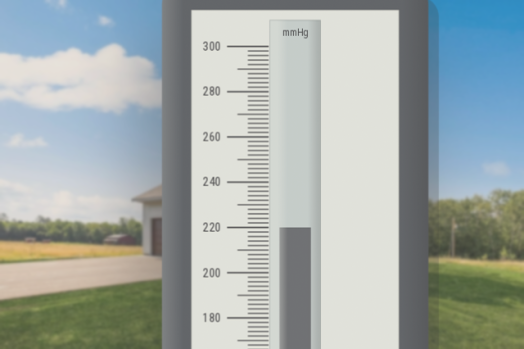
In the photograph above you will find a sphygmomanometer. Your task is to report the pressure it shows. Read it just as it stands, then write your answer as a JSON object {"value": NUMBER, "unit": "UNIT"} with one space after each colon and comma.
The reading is {"value": 220, "unit": "mmHg"}
